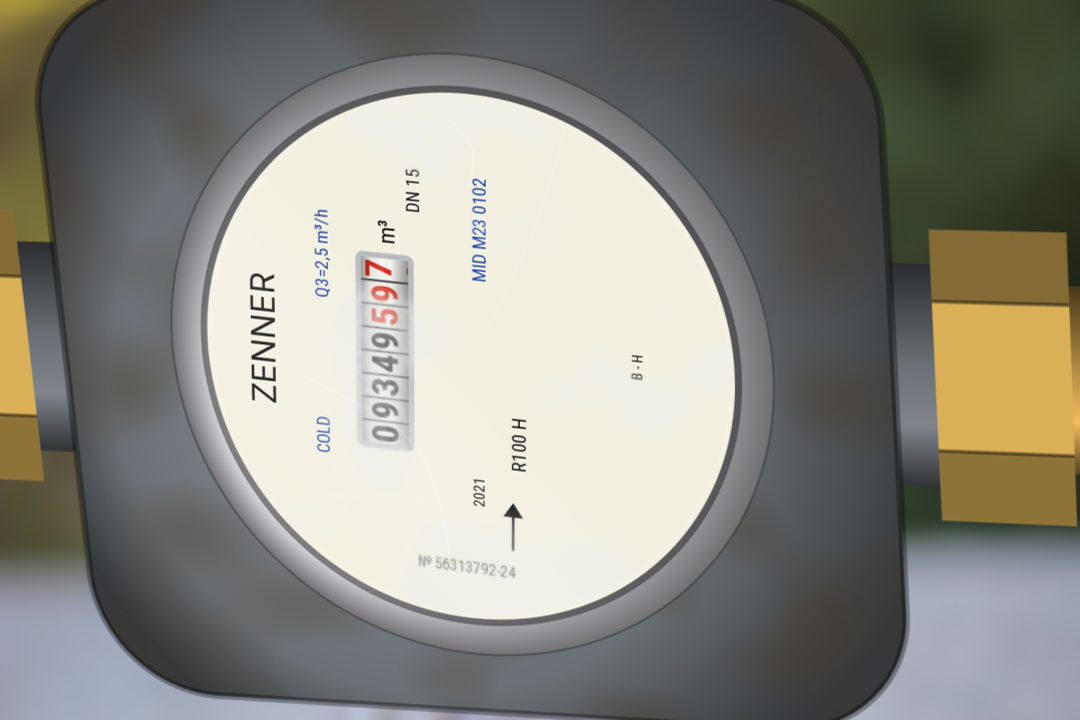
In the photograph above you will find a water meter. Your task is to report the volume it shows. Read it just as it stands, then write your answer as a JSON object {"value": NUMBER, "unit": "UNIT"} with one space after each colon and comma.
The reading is {"value": 9349.597, "unit": "m³"}
